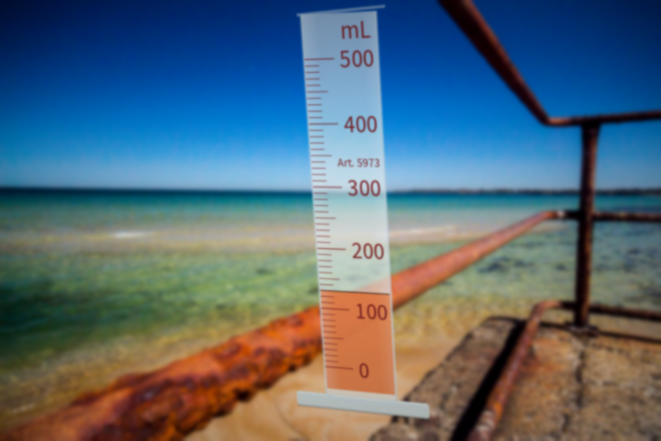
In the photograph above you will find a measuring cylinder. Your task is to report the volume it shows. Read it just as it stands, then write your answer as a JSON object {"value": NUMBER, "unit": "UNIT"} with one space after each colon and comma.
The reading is {"value": 130, "unit": "mL"}
